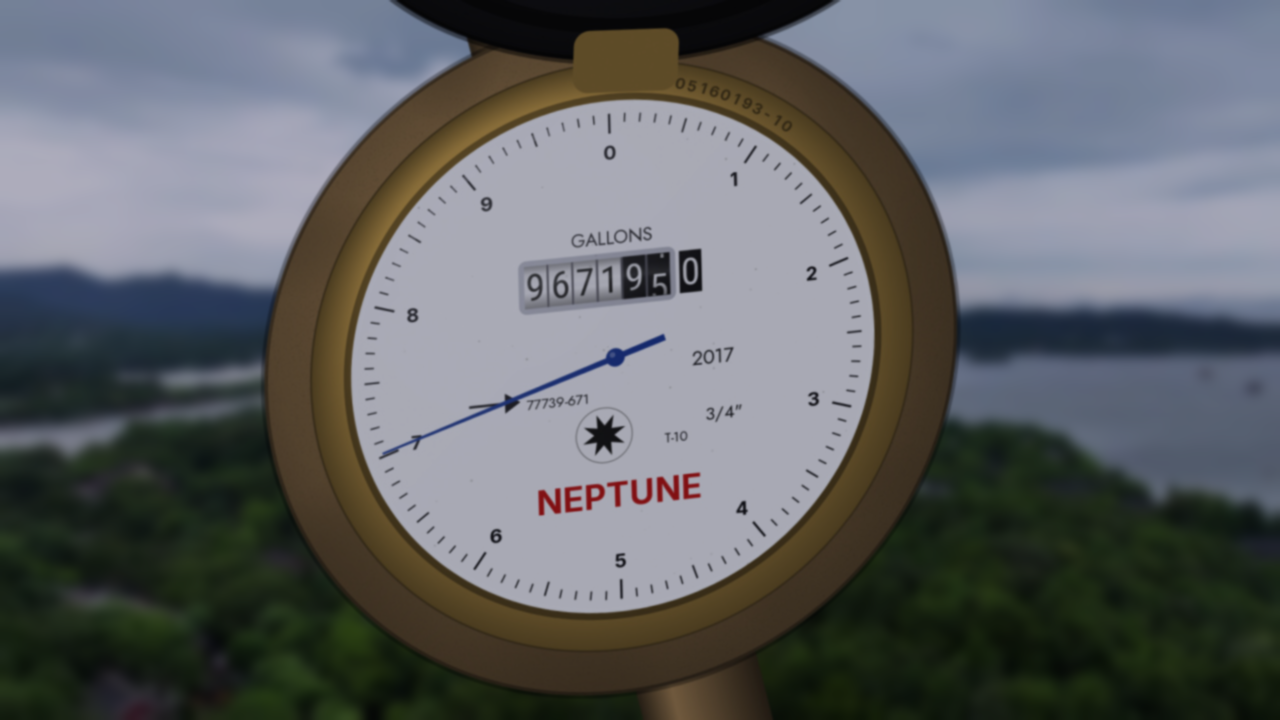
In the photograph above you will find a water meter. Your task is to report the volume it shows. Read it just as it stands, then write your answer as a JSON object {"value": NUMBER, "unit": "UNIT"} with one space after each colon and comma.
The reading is {"value": 9671947.0, "unit": "gal"}
